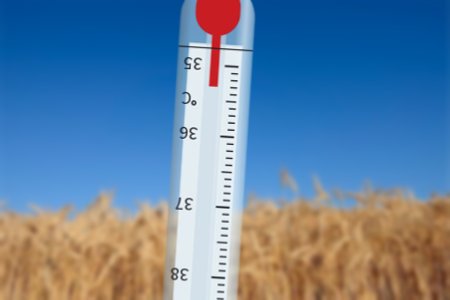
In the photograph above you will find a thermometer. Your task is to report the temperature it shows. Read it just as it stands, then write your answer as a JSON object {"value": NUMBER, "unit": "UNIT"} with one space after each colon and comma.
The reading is {"value": 35.3, "unit": "°C"}
